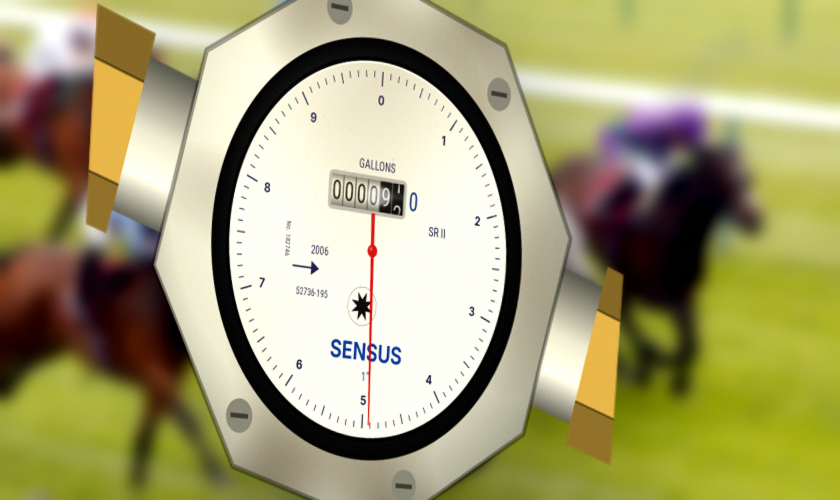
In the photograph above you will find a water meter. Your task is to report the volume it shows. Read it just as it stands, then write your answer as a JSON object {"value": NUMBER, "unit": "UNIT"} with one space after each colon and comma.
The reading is {"value": 914.9, "unit": "gal"}
